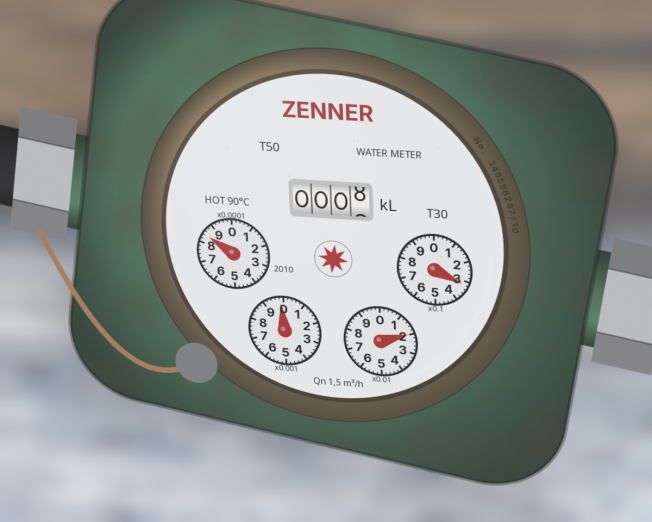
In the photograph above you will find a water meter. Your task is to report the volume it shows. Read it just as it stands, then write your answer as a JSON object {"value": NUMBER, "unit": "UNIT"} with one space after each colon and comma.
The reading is {"value": 8.3198, "unit": "kL"}
